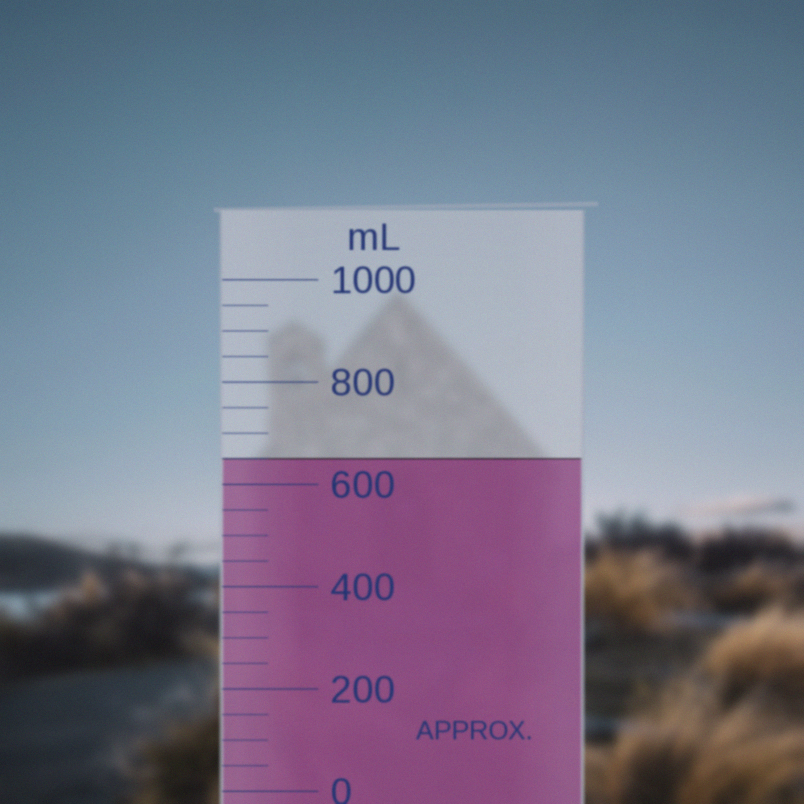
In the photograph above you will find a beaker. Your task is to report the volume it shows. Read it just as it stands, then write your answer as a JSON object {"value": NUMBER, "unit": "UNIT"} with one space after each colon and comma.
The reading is {"value": 650, "unit": "mL"}
